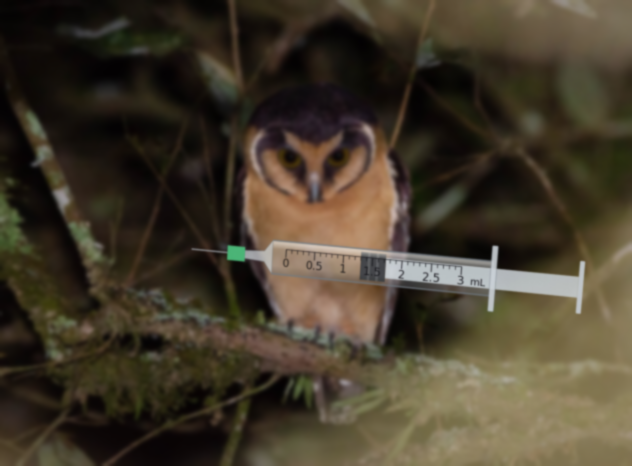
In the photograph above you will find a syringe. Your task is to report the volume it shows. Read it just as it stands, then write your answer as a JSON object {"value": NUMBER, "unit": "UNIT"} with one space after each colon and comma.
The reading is {"value": 1.3, "unit": "mL"}
